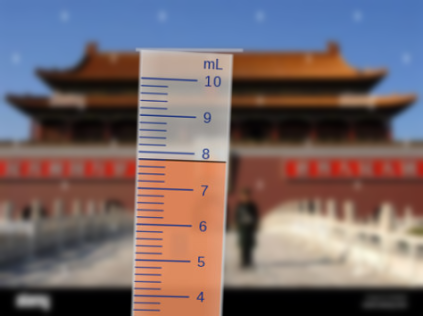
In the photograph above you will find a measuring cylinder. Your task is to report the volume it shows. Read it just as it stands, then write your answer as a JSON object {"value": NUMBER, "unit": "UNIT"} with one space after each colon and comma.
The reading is {"value": 7.8, "unit": "mL"}
